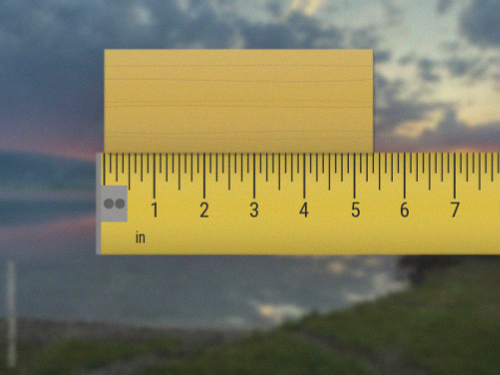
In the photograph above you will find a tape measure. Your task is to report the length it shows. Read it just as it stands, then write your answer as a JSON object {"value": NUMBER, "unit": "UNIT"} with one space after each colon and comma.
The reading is {"value": 5.375, "unit": "in"}
